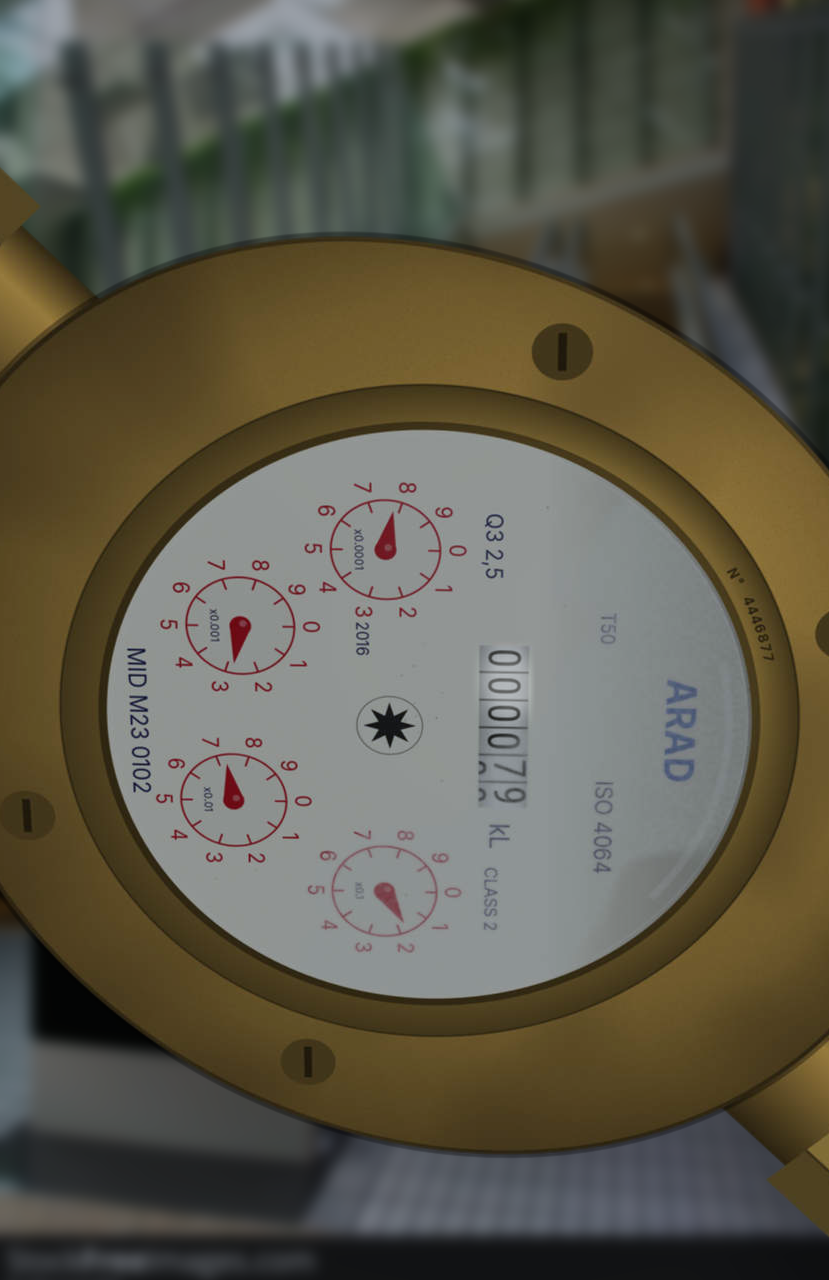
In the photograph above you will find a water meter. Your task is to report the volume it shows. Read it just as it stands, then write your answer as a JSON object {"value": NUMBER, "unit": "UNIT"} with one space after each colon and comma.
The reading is {"value": 79.1727, "unit": "kL"}
